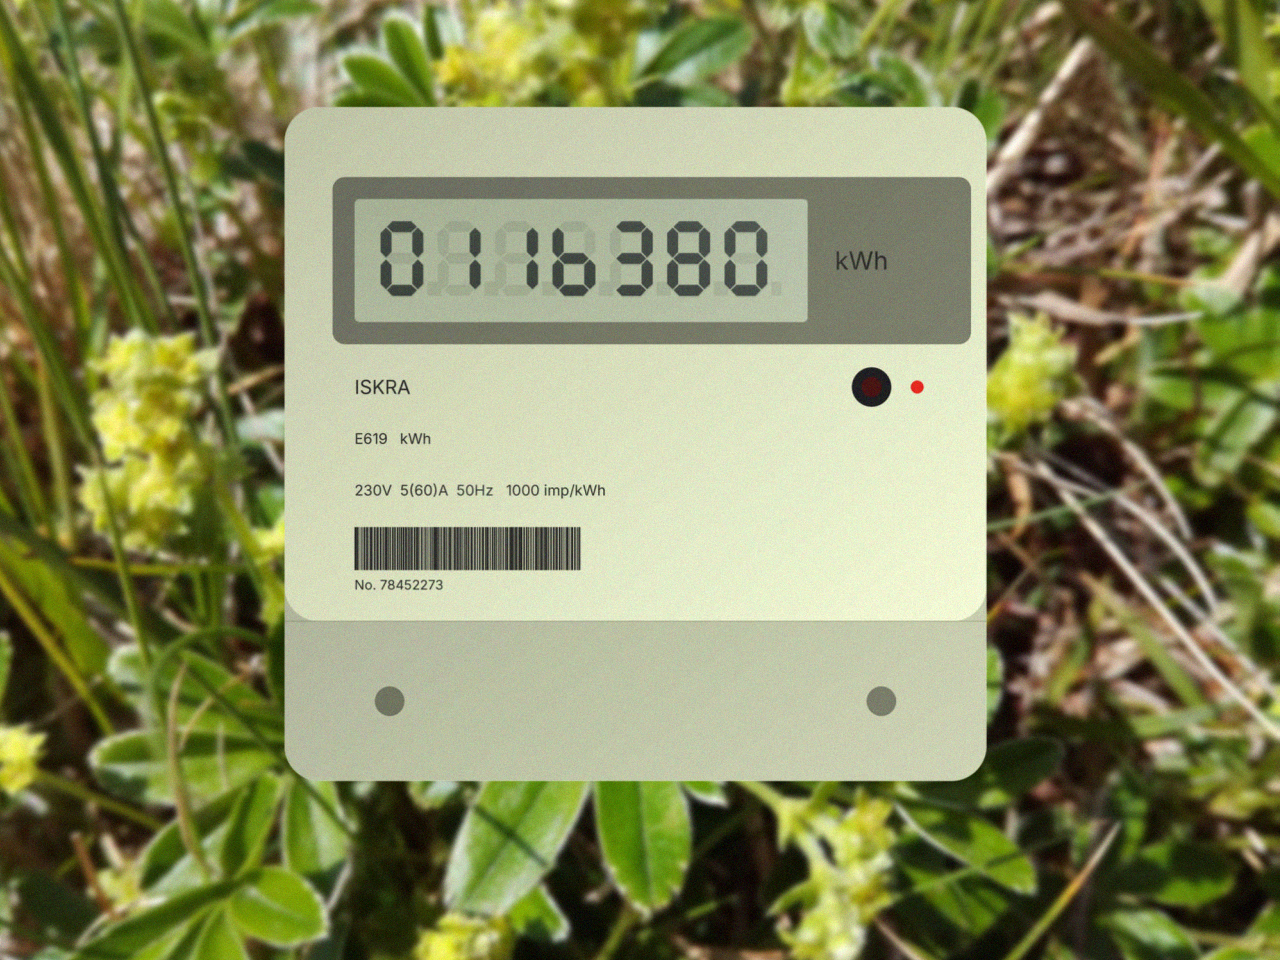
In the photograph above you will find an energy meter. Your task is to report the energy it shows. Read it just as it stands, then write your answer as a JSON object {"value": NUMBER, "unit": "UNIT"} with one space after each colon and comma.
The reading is {"value": 116380, "unit": "kWh"}
